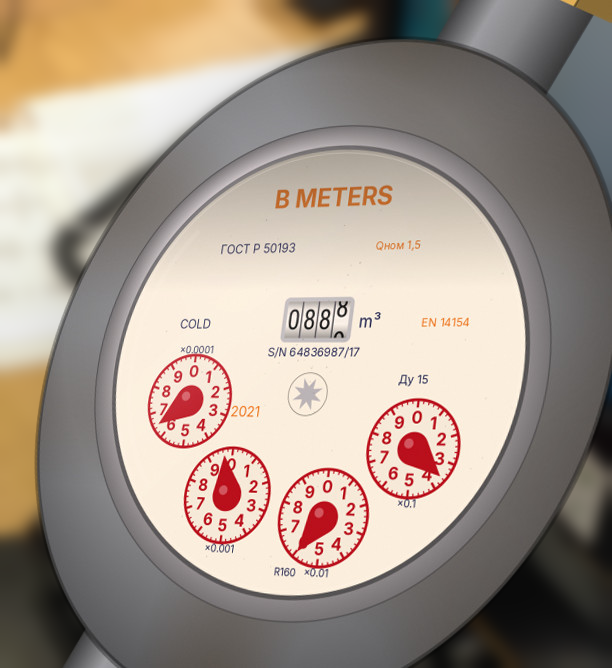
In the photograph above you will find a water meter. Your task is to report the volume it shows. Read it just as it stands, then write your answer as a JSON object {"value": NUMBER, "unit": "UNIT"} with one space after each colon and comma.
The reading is {"value": 888.3596, "unit": "m³"}
